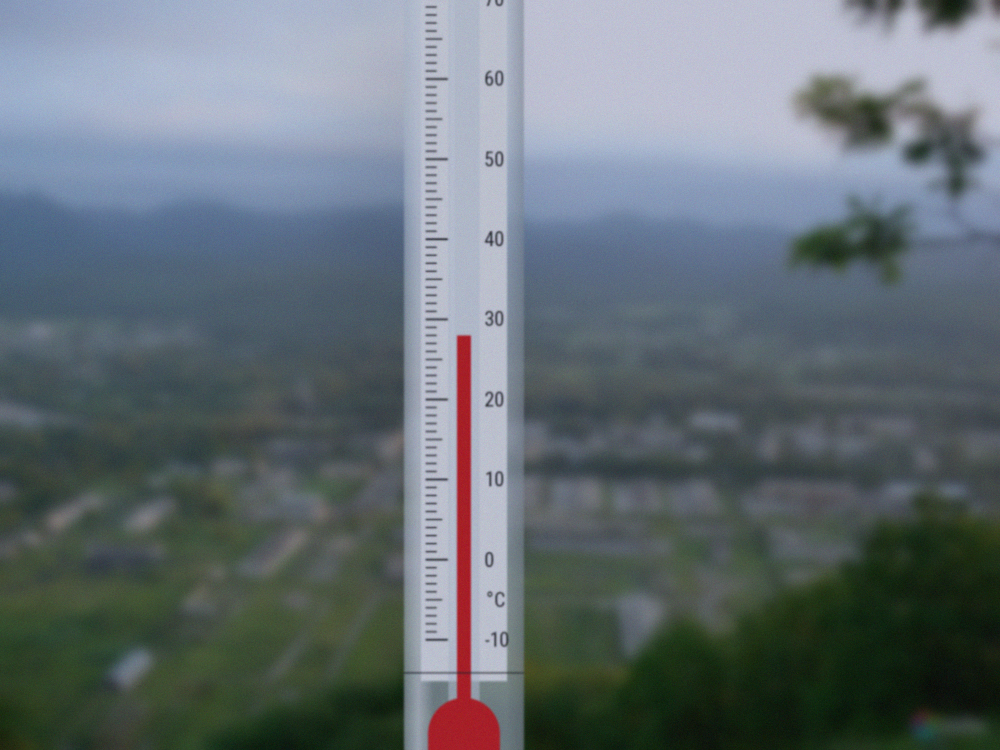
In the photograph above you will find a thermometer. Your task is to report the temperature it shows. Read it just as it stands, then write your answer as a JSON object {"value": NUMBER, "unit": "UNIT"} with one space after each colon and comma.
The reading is {"value": 28, "unit": "°C"}
